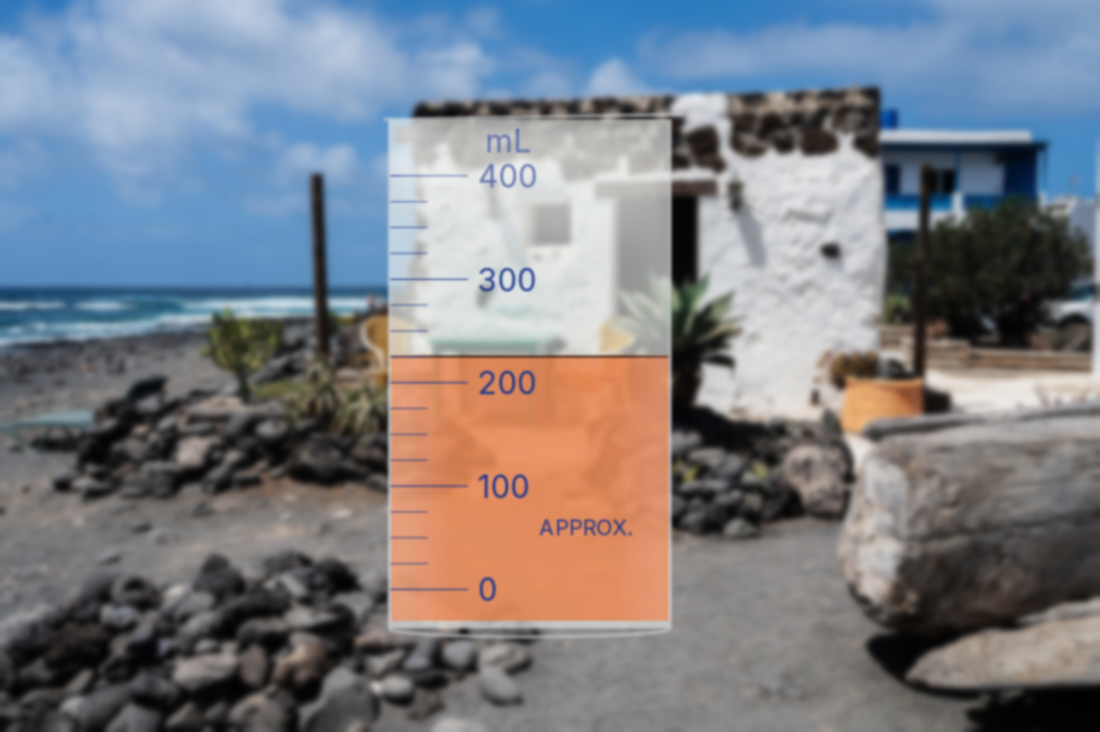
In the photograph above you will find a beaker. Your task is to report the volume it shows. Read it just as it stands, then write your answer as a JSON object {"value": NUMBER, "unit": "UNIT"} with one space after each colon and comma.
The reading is {"value": 225, "unit": "mL"}
